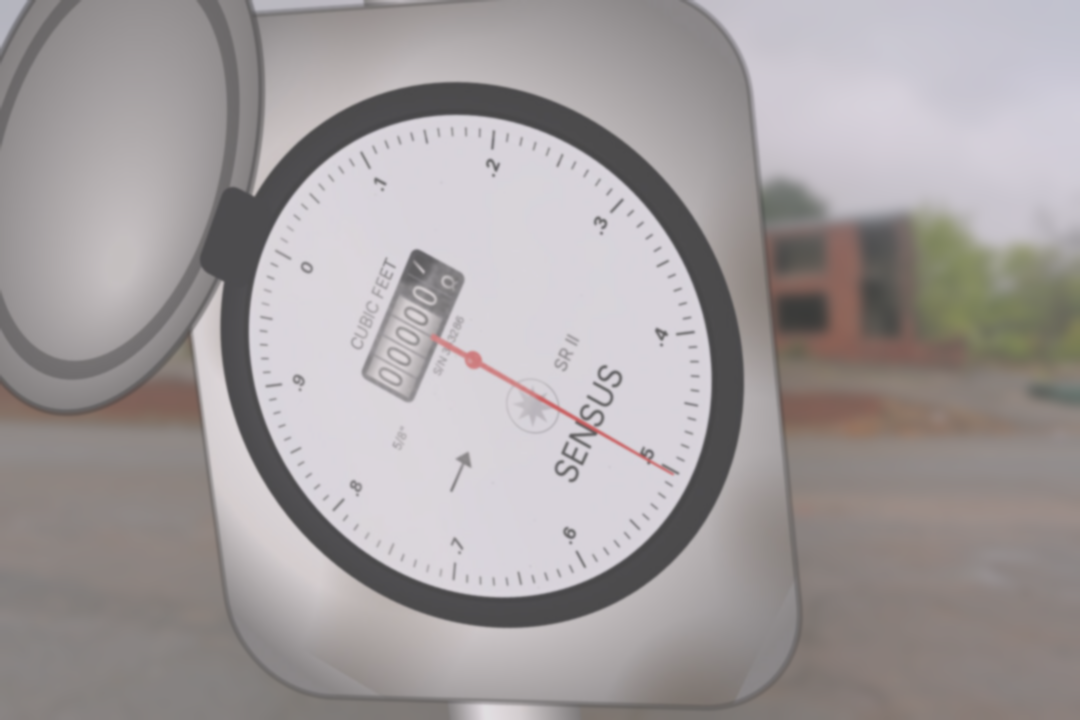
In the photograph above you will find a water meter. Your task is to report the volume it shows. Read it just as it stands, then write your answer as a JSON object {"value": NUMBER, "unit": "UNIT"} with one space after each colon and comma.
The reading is {"value": 7.50, "unit": "ft³"}
